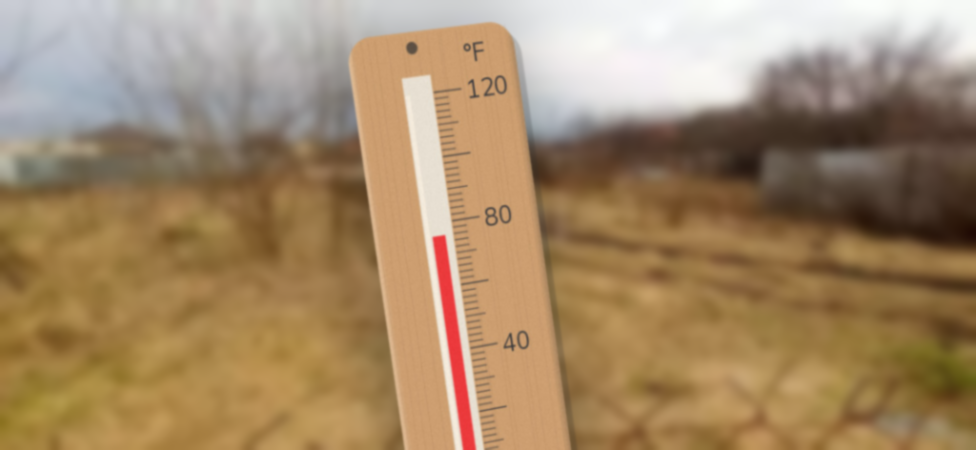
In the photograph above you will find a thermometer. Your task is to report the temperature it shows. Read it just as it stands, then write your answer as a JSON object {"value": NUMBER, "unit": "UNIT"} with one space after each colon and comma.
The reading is {"value": 76, "unit": "°F"}
